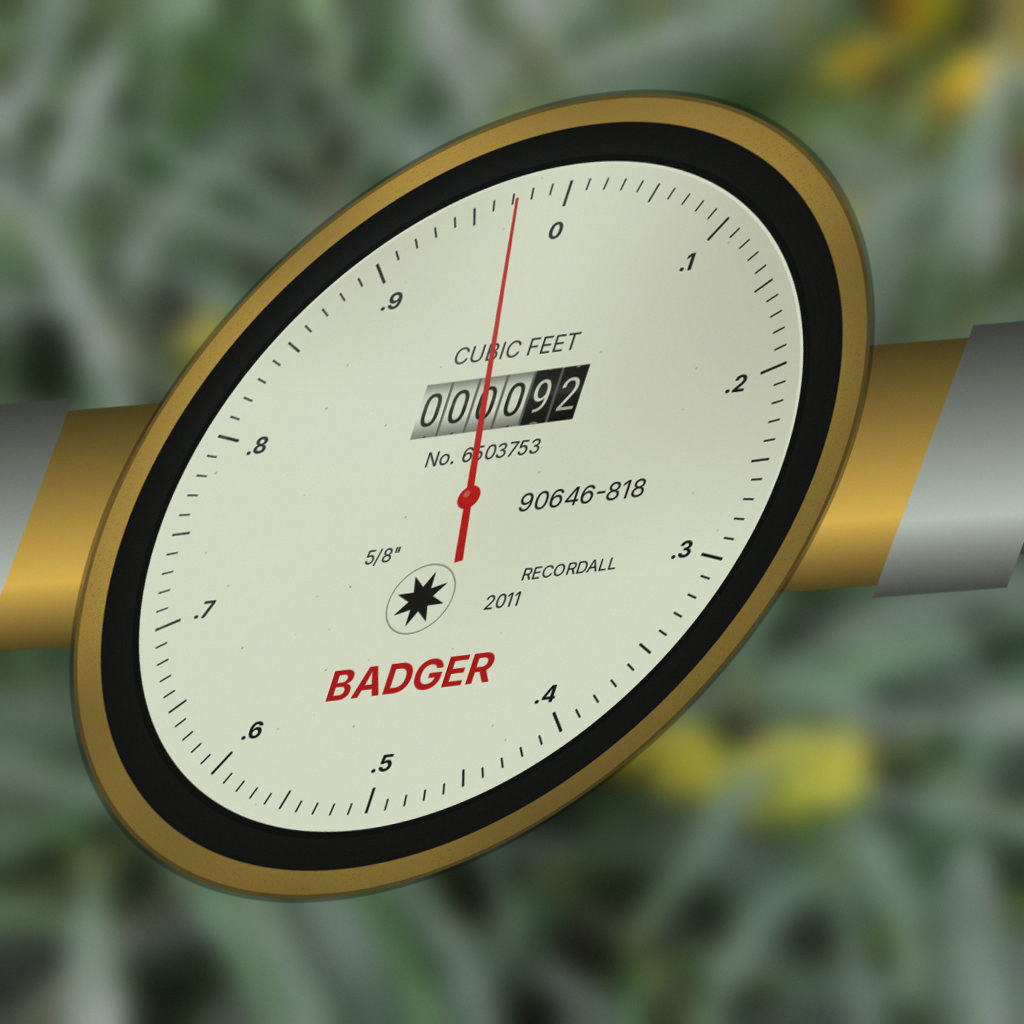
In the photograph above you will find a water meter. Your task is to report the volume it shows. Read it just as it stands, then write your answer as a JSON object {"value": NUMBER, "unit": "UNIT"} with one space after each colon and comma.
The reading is {"value": 91.97, "unit": "ft³"}
